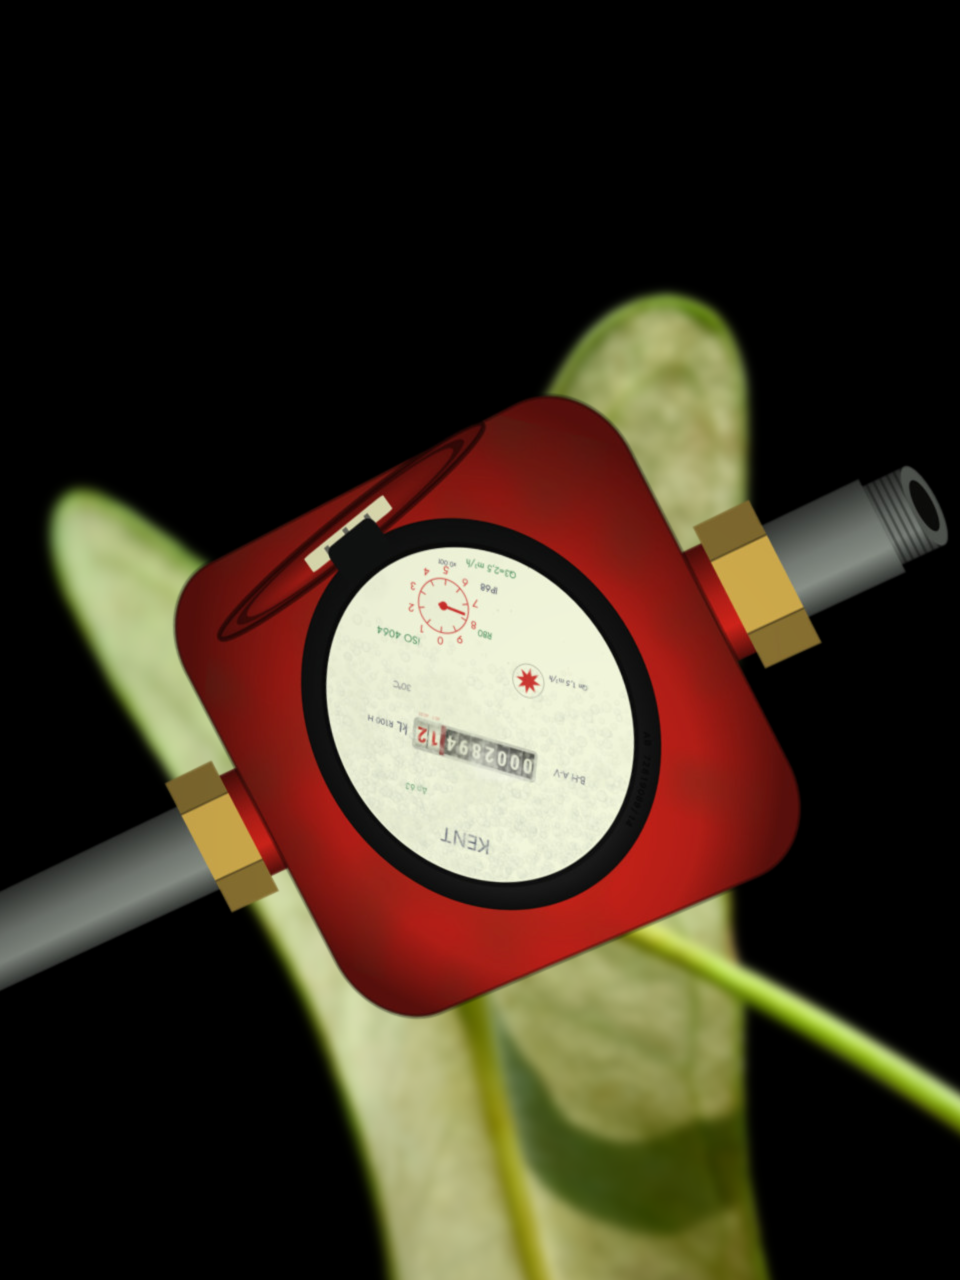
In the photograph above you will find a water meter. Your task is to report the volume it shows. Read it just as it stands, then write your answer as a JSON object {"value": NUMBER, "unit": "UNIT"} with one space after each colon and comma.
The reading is {"value": 2894.127, "unit": "kL"}
